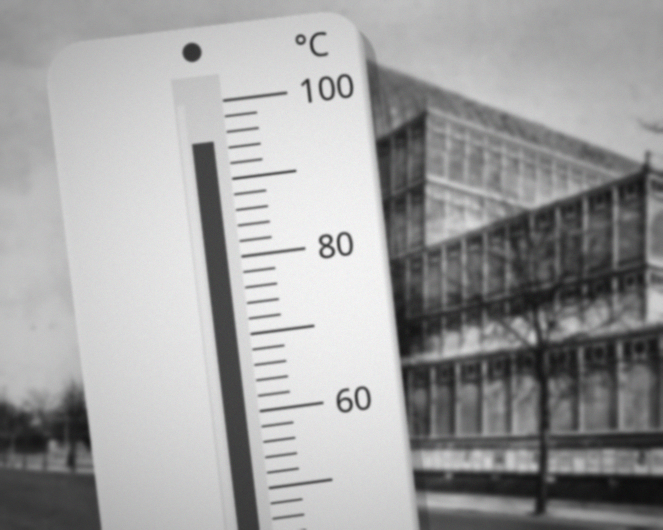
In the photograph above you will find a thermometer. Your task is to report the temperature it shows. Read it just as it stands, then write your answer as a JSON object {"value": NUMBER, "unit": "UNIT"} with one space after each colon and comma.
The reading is {"value": 95, "unit": "°C"}
